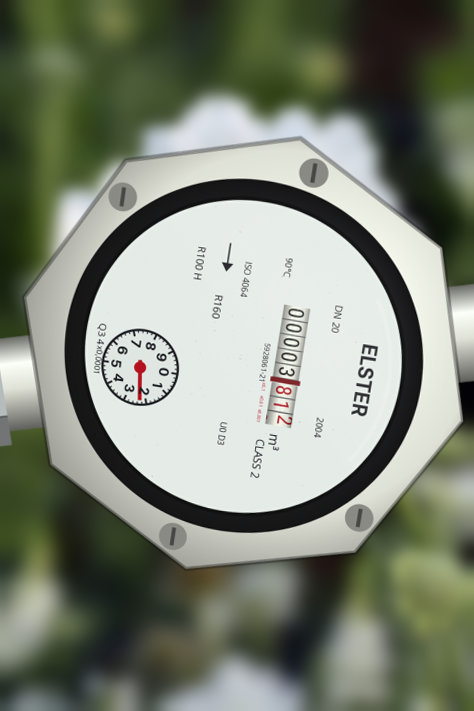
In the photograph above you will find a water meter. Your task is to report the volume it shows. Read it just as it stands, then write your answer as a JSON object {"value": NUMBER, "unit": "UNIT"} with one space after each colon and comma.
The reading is {"value": 3.8122, "unit": "m³"}
